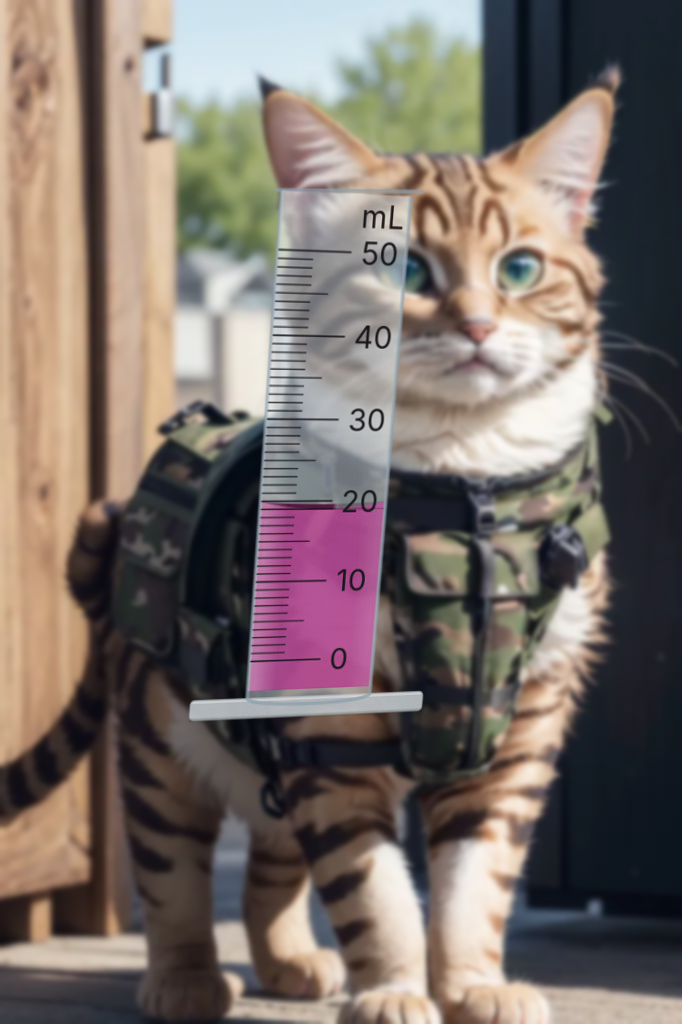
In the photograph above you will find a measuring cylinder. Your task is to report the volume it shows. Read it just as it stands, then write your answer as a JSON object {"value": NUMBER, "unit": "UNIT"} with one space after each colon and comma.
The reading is {"value": 19, "unit": "mL"}
